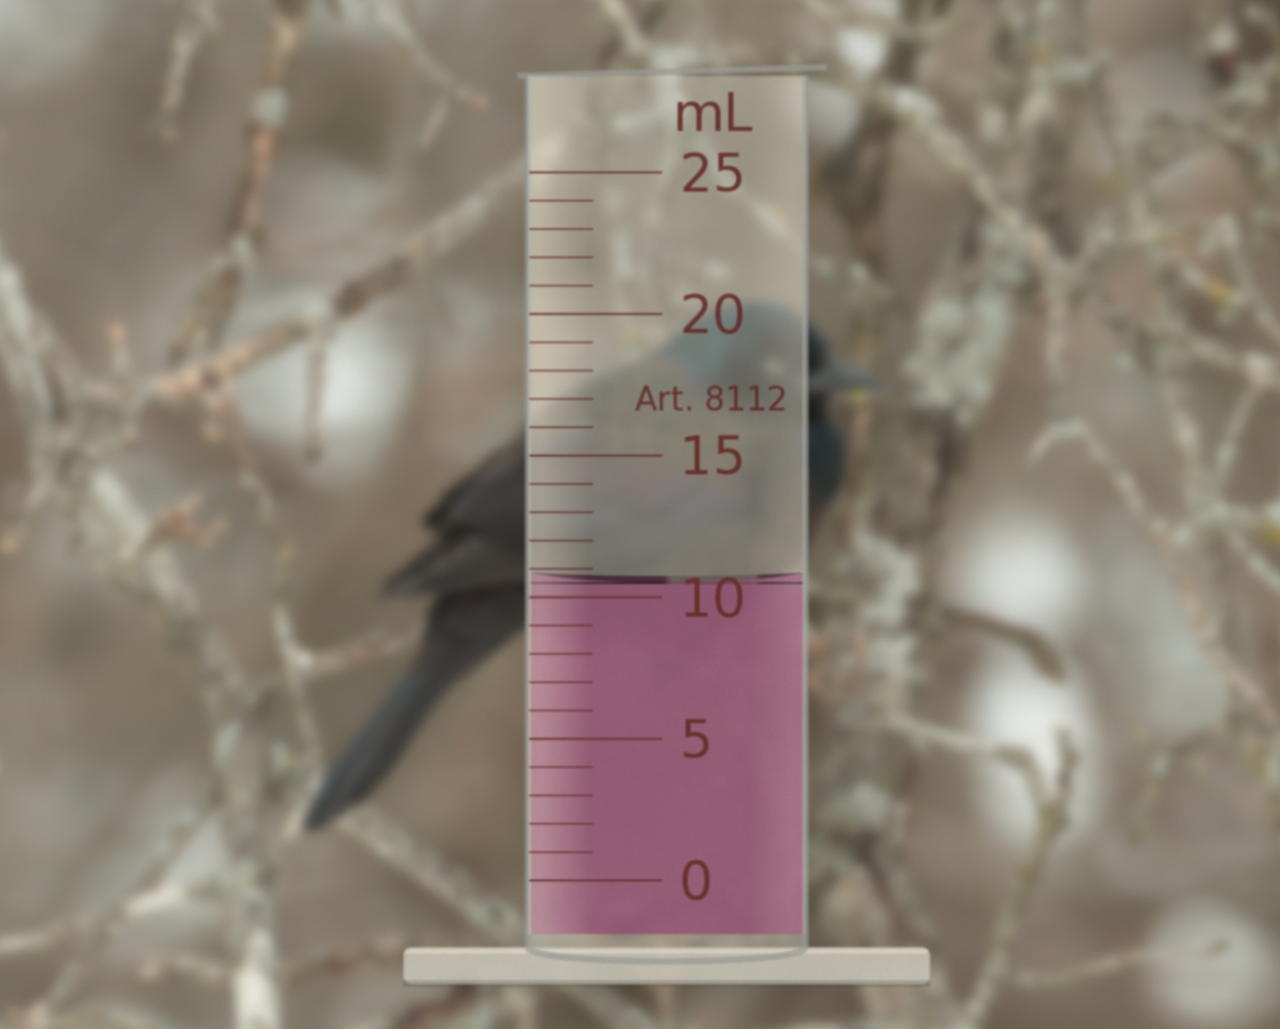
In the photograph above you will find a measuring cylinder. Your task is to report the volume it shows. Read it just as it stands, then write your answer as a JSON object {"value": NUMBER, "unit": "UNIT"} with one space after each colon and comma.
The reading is {"value": 10.5, "unit": "mL"}
